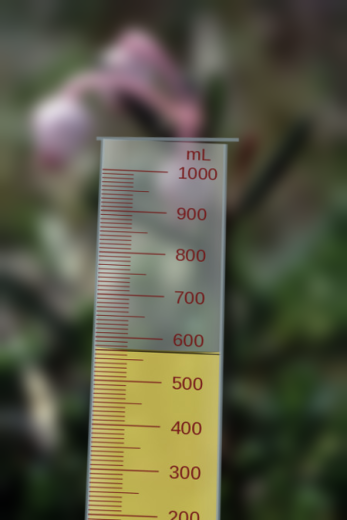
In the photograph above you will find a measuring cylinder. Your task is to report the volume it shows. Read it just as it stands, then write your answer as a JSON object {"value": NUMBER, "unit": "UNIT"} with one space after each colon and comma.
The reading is {"value": 570, "unit": "mL"}
